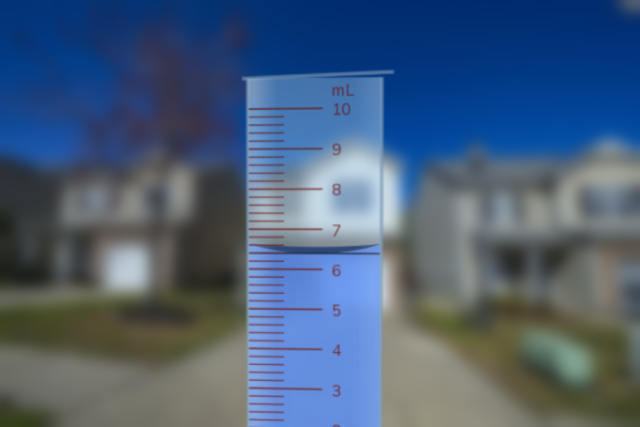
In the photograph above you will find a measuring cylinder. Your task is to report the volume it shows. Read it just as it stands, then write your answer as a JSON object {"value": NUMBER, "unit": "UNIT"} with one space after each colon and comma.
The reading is {"value": 6.4, "unit": "mL"}
